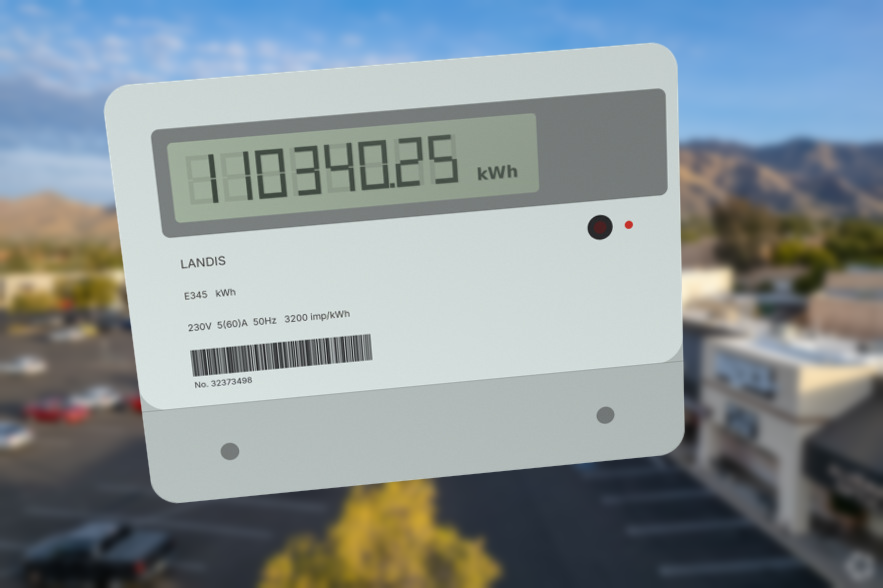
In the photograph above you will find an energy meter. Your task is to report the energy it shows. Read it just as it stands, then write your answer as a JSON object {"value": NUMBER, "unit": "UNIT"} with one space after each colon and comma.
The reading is {"value": 110340.25, "unit": "kWh"}
